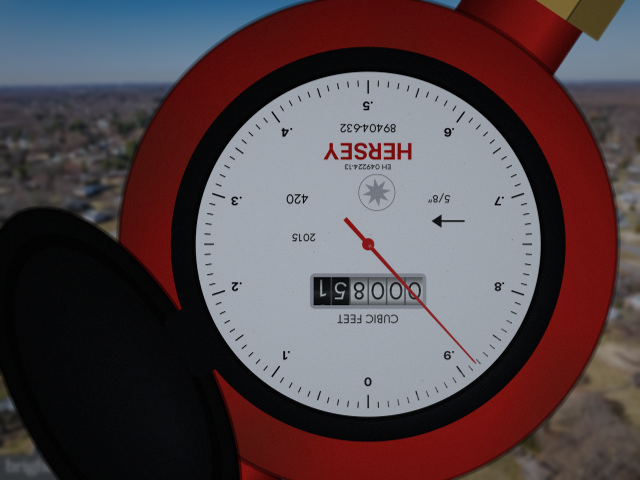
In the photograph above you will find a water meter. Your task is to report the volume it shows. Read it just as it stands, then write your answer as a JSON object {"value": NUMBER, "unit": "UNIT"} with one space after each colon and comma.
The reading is {"value": 850.88, "unit": "ft³"}
